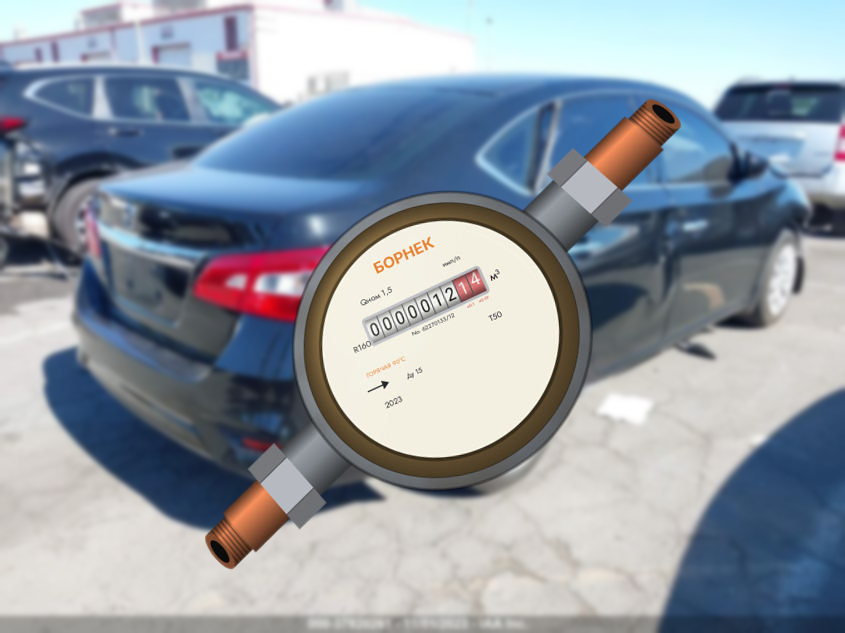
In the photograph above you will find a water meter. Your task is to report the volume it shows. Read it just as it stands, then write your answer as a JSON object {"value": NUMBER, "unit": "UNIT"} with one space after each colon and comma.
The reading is {"value": 12.14, "unit": "m³"}
